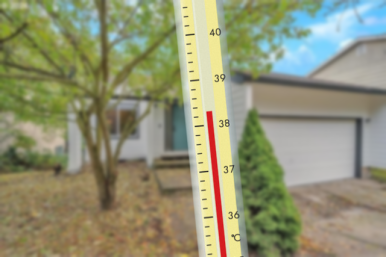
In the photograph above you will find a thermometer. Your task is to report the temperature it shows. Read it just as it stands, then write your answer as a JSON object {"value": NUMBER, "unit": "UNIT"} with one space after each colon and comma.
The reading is {"value": 38.3, "unit": "°C"}
